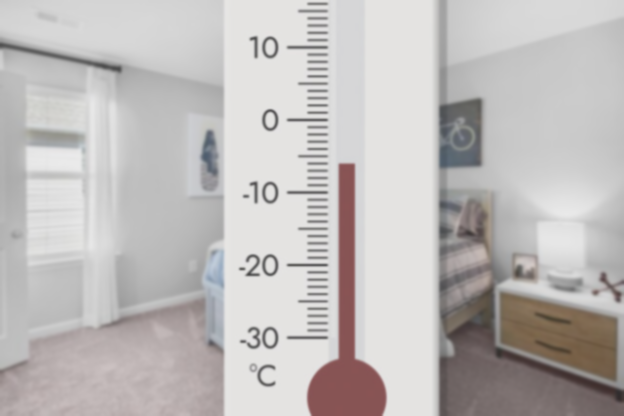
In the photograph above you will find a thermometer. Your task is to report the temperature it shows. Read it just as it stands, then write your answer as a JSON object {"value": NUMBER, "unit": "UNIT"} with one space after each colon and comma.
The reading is {"value": -6, "unit": "°C"}
